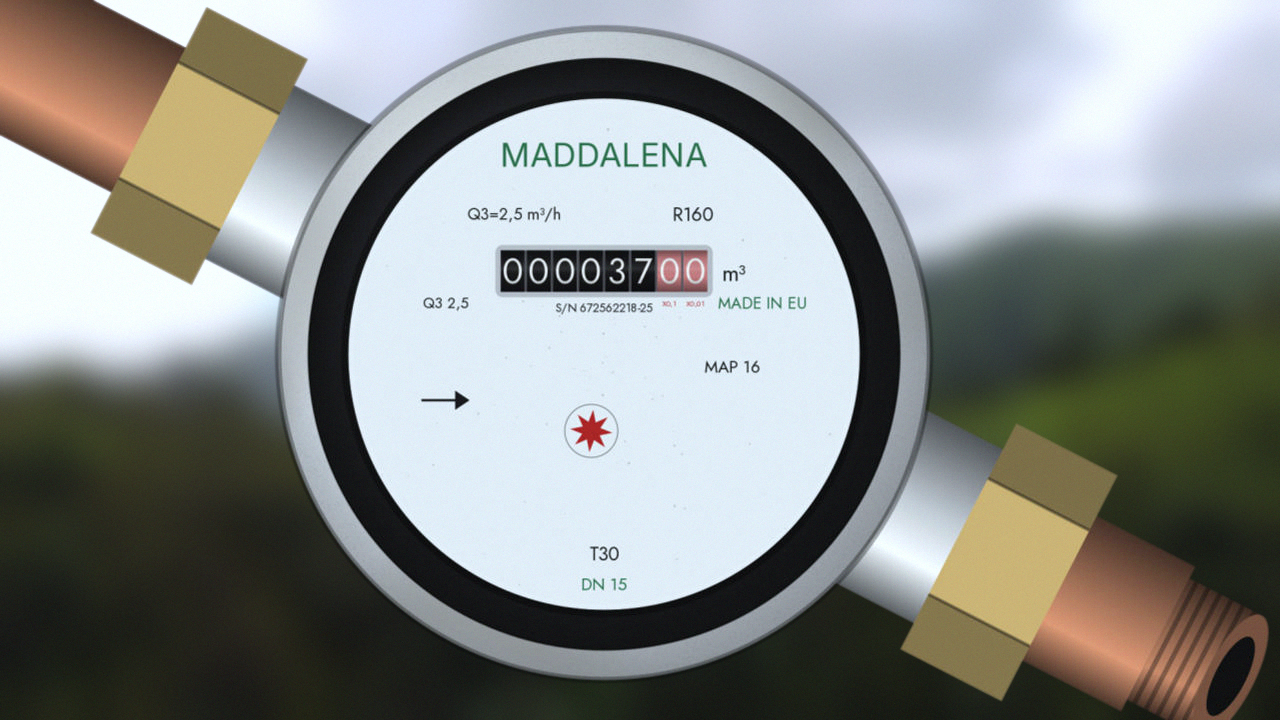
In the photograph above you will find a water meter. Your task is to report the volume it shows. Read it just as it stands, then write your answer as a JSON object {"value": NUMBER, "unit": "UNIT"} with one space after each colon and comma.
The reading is {"value": 37.00, "unit": "m³"}
